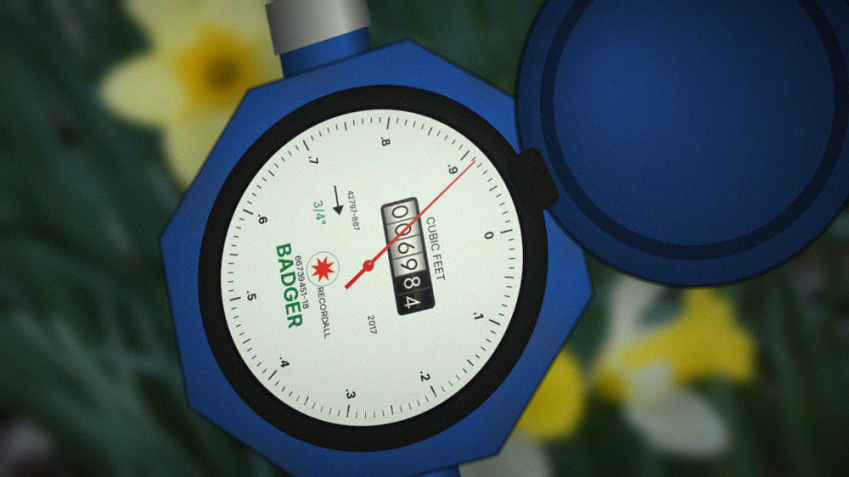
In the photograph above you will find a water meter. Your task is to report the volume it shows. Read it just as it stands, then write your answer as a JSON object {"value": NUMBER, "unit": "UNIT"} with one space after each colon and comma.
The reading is {"value": 6983.91, "unit": "ft³"}
